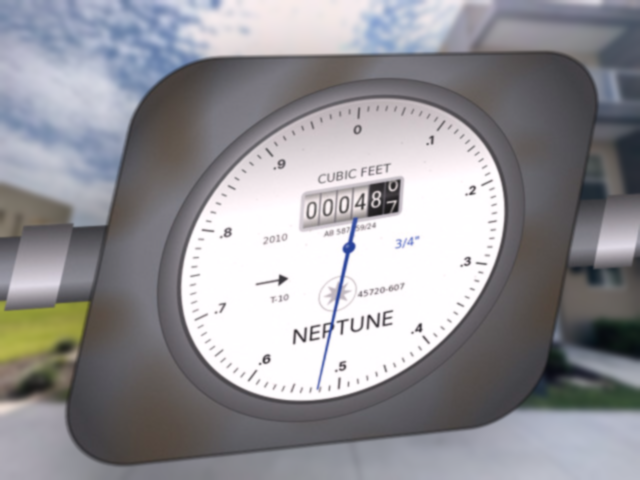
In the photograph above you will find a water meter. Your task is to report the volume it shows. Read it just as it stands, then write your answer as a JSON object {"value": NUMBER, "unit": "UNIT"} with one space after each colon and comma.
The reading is {"value": 486.52, "unit": "ft³"}
